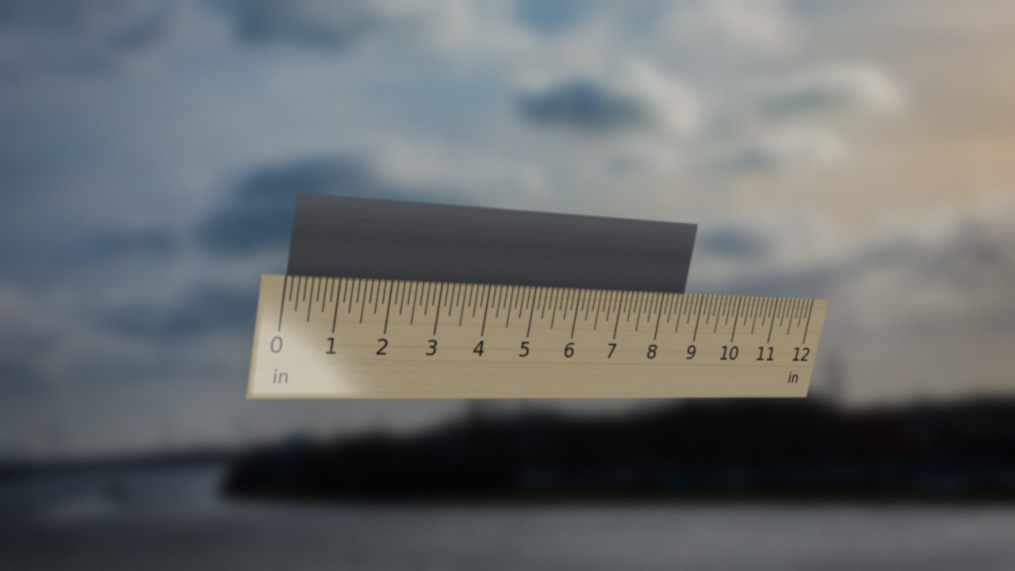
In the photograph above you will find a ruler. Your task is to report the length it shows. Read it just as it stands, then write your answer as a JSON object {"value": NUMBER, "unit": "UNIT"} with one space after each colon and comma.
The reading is {"value": 8.5, "unit": "in"}
